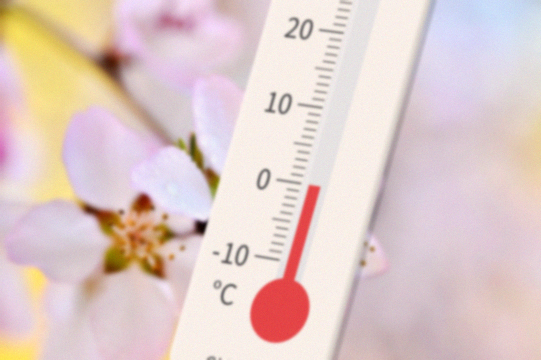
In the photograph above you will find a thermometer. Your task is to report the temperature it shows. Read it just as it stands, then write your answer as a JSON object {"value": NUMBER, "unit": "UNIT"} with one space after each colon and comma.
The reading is {"value": 0, "unit": "°C"}
